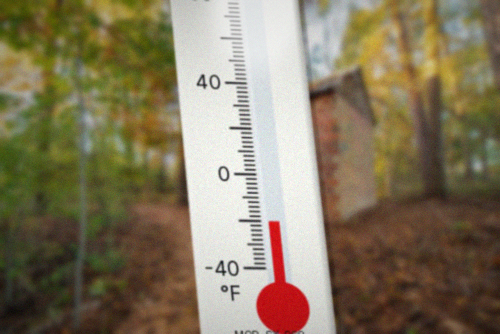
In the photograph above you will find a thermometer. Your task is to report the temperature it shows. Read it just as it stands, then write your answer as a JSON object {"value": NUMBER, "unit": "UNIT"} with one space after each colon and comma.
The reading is {"value": -20, "unit": "°F"}
